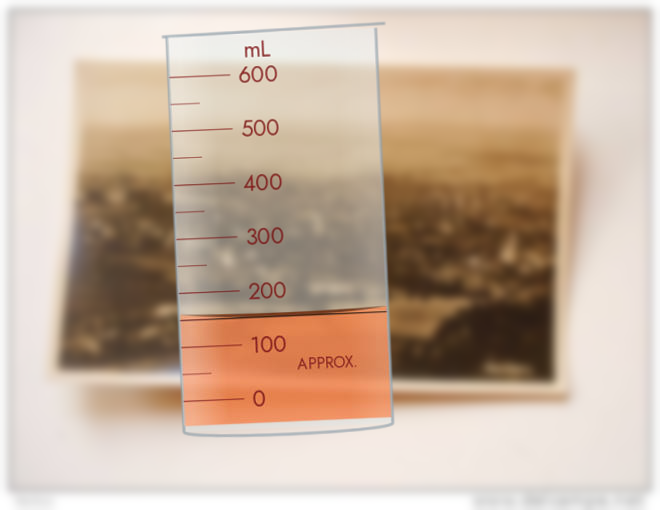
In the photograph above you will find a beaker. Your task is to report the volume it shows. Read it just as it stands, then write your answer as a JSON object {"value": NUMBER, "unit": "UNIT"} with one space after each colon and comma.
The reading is {"value": 150, "unit": "mL"}
